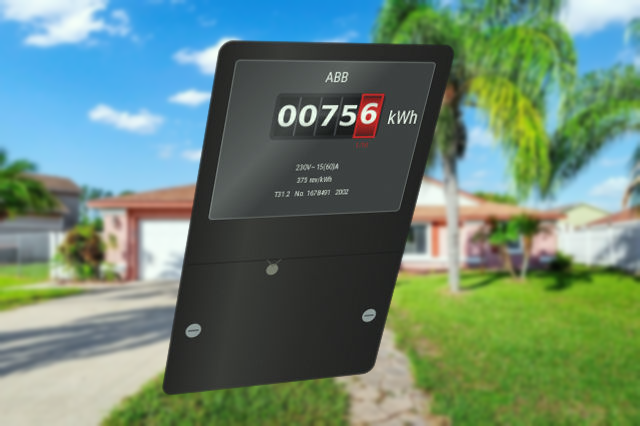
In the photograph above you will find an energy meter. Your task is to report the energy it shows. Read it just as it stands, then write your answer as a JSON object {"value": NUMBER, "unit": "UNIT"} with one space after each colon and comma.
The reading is {"value": 75.6, "unit": "kWh"}
